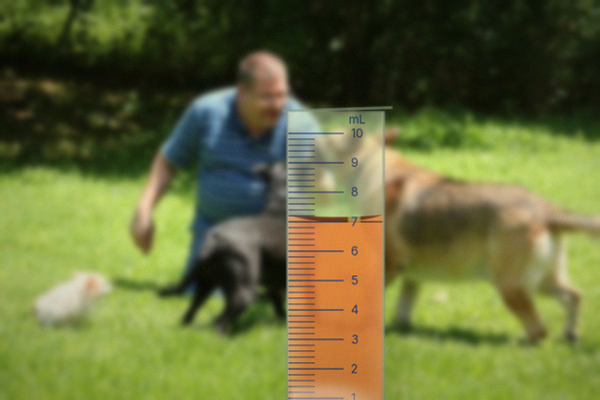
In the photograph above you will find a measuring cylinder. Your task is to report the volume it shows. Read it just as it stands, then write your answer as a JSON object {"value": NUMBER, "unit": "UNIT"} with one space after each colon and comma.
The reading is {"value": 7, "unit": "mL"}
